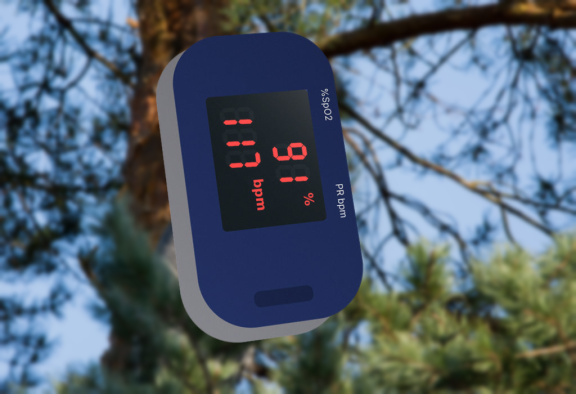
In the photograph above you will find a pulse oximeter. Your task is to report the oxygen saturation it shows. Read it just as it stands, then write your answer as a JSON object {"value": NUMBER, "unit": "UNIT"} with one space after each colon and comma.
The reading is {"value": 91, "unit": "%"}
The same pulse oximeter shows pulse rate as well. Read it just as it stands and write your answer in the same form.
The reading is {"value": 117, "unit": "bpm"}
